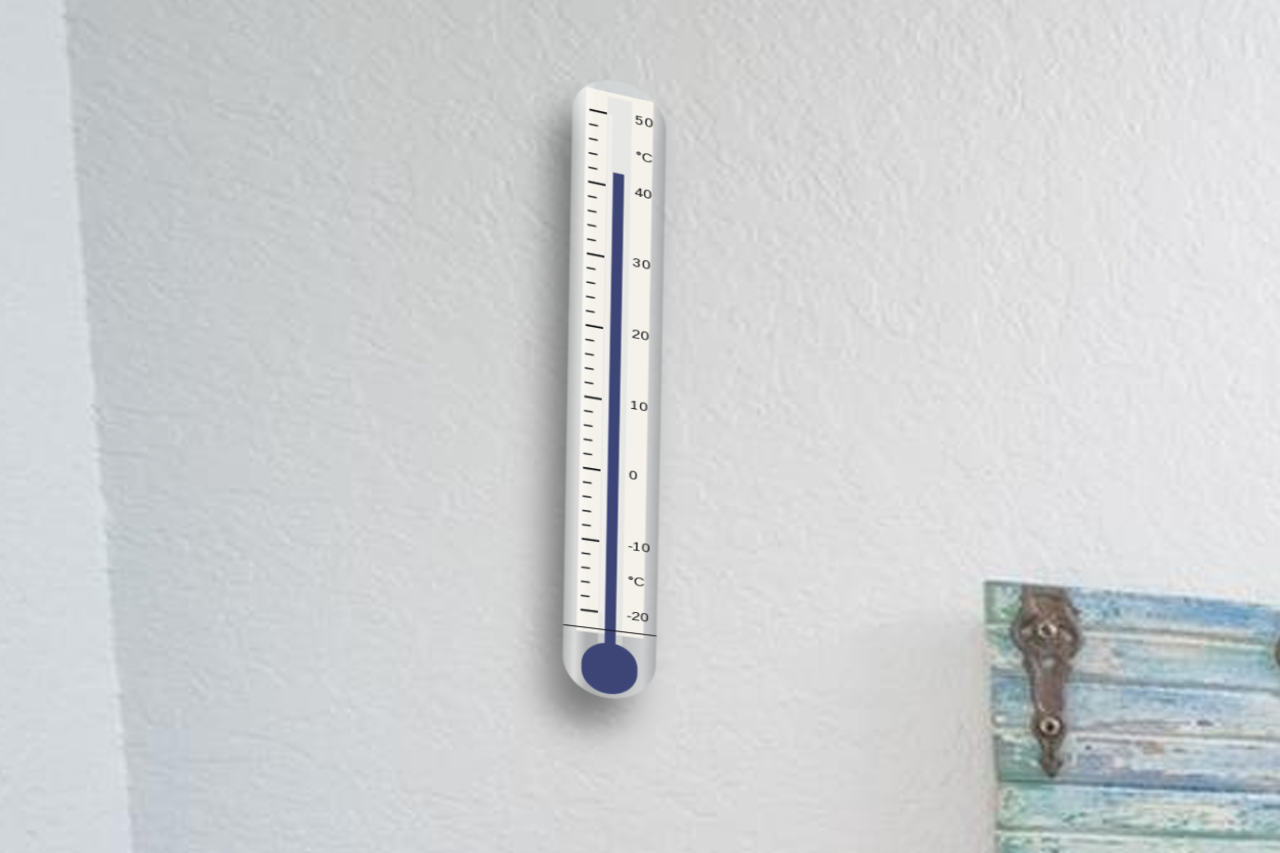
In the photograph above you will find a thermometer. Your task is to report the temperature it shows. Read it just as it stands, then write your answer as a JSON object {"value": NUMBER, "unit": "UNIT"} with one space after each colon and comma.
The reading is {"value": 42, "unit": "°C"}
